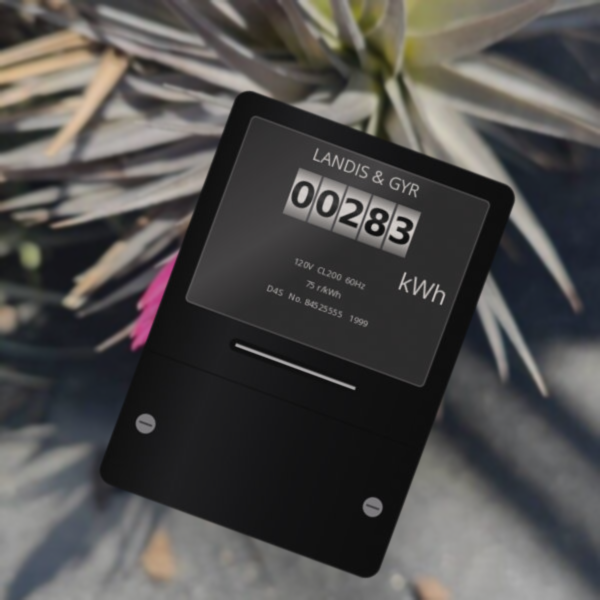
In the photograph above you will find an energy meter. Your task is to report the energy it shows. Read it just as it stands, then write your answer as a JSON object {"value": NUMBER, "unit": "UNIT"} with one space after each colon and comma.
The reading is {"value": 283, "unit": "kWh"}
